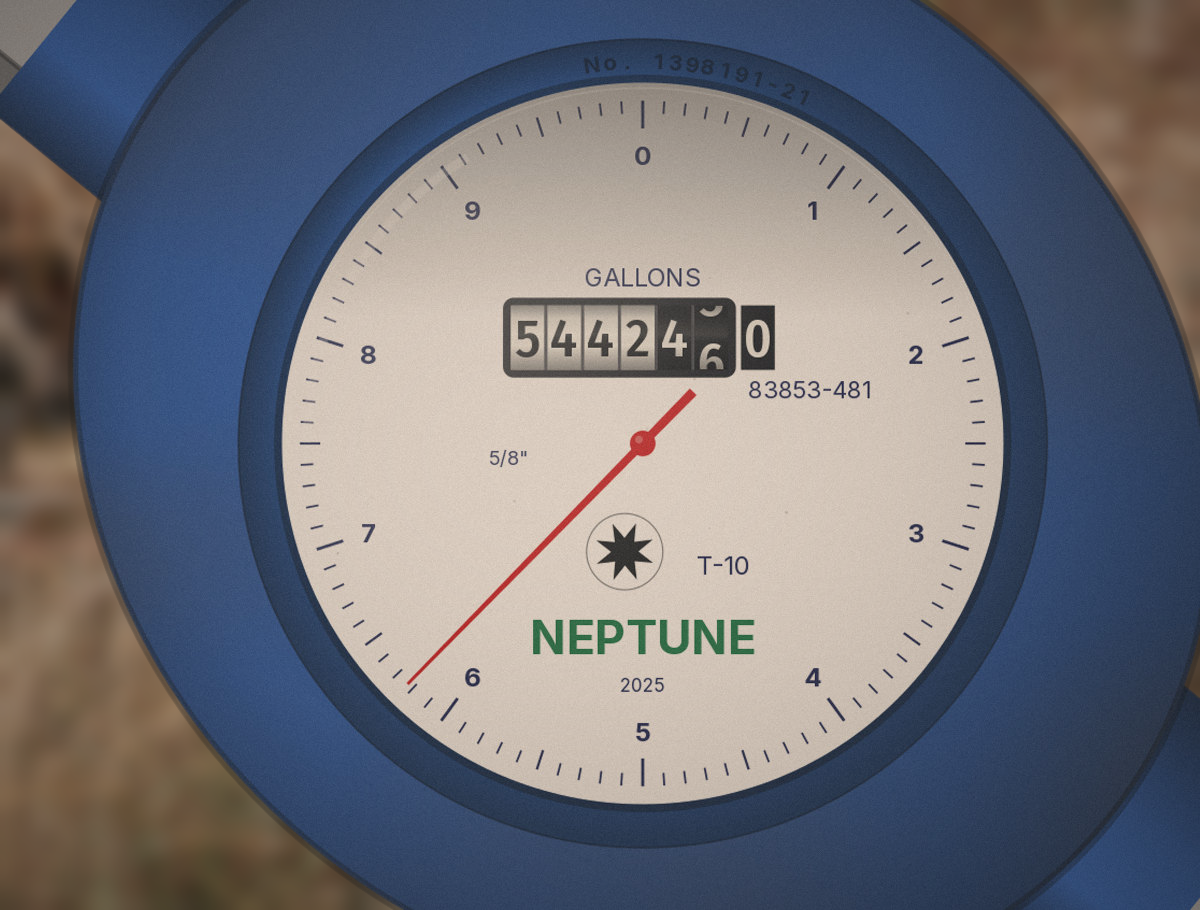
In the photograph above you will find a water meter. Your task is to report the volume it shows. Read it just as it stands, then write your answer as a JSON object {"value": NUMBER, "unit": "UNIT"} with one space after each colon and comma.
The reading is {"value": 5442456.2, "unit": "gal"}
